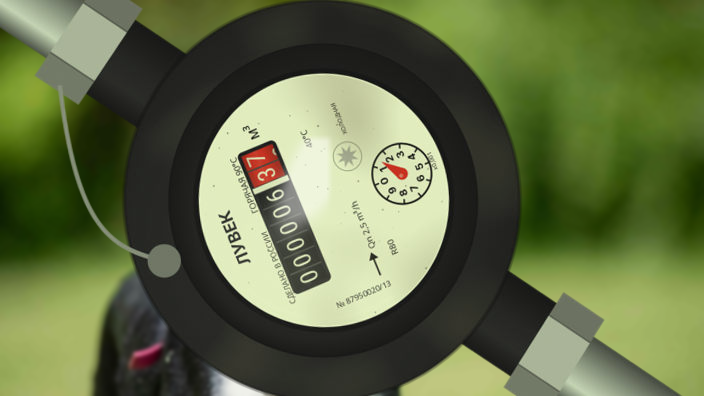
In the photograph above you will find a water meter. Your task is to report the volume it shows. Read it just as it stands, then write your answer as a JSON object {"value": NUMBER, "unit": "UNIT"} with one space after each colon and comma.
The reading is {"value": 6.371, "unit": "m³"}
